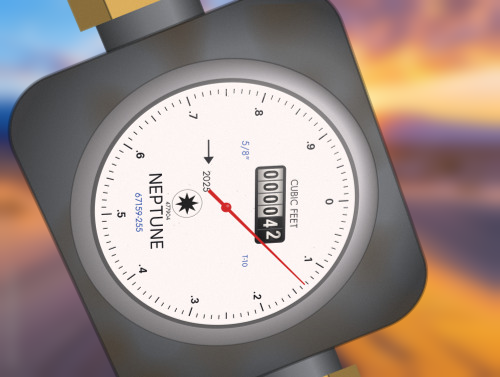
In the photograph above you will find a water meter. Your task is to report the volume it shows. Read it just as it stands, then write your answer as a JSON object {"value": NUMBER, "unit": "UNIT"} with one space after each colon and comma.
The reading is {"value": 42.13, "unit": "ft³"}
